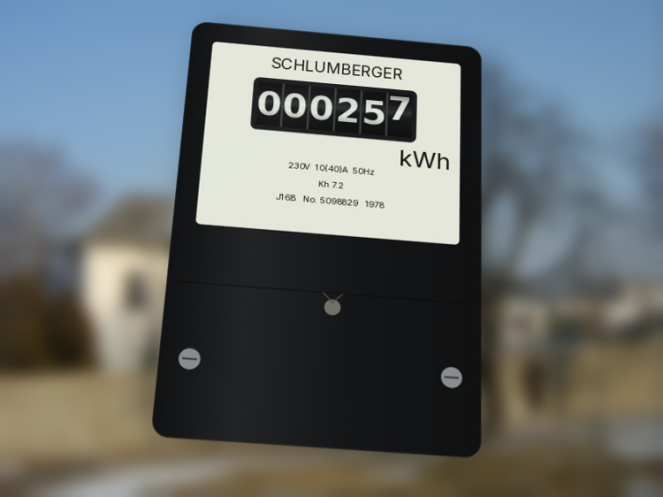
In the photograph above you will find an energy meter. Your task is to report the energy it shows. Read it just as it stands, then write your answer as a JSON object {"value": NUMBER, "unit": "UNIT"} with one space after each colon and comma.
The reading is {"value": 257, "unit": "kWh"}
